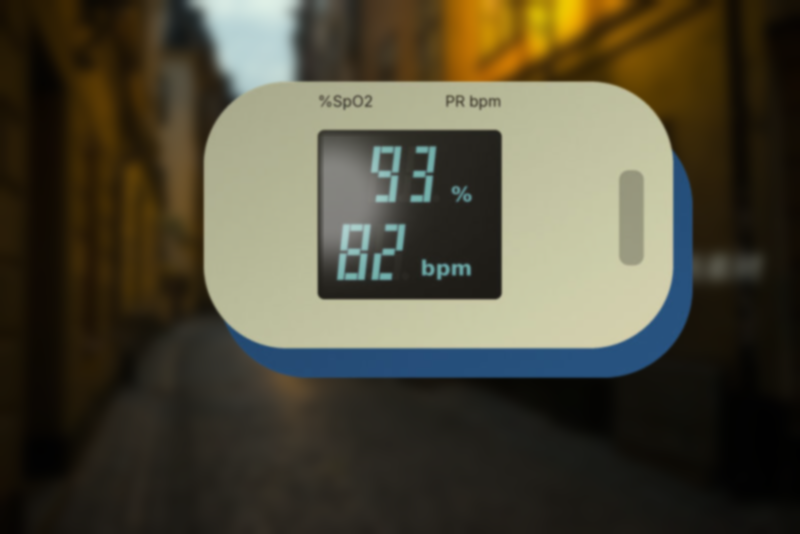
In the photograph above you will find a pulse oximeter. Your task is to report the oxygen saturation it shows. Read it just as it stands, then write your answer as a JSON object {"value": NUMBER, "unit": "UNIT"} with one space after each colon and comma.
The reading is {"value": 93, "unit": "%"}
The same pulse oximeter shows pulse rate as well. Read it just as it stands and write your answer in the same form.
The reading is {"value": 82, "unit": "bpm"}
